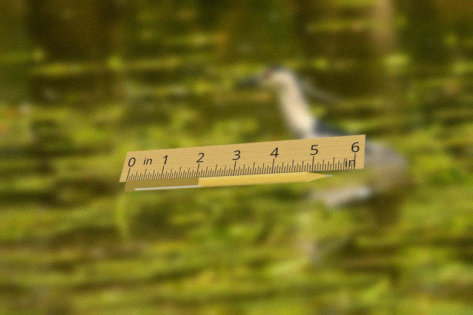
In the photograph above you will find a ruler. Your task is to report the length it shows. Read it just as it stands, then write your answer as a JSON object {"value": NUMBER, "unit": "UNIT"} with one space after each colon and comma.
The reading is {"value": 5.5, "unit": "in"}
